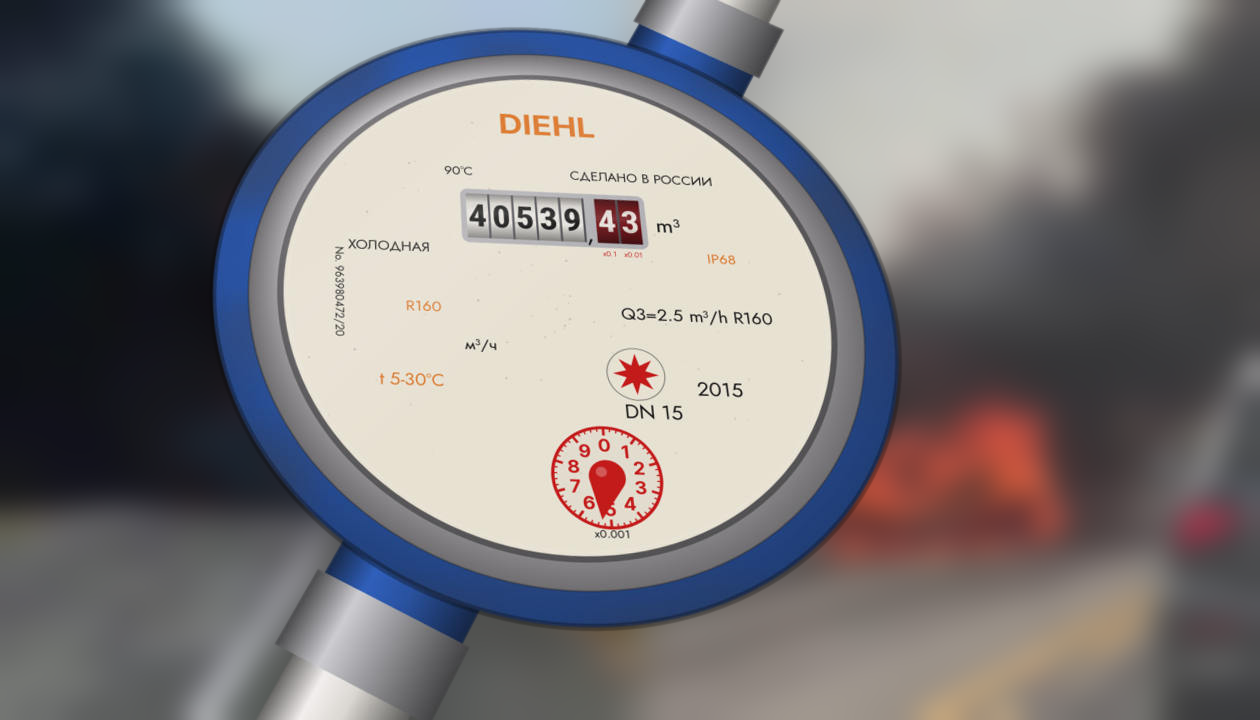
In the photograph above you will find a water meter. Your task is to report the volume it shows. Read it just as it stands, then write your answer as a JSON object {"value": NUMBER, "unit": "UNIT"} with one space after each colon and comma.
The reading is {"value": 40539.435, "unit": "m³"}
